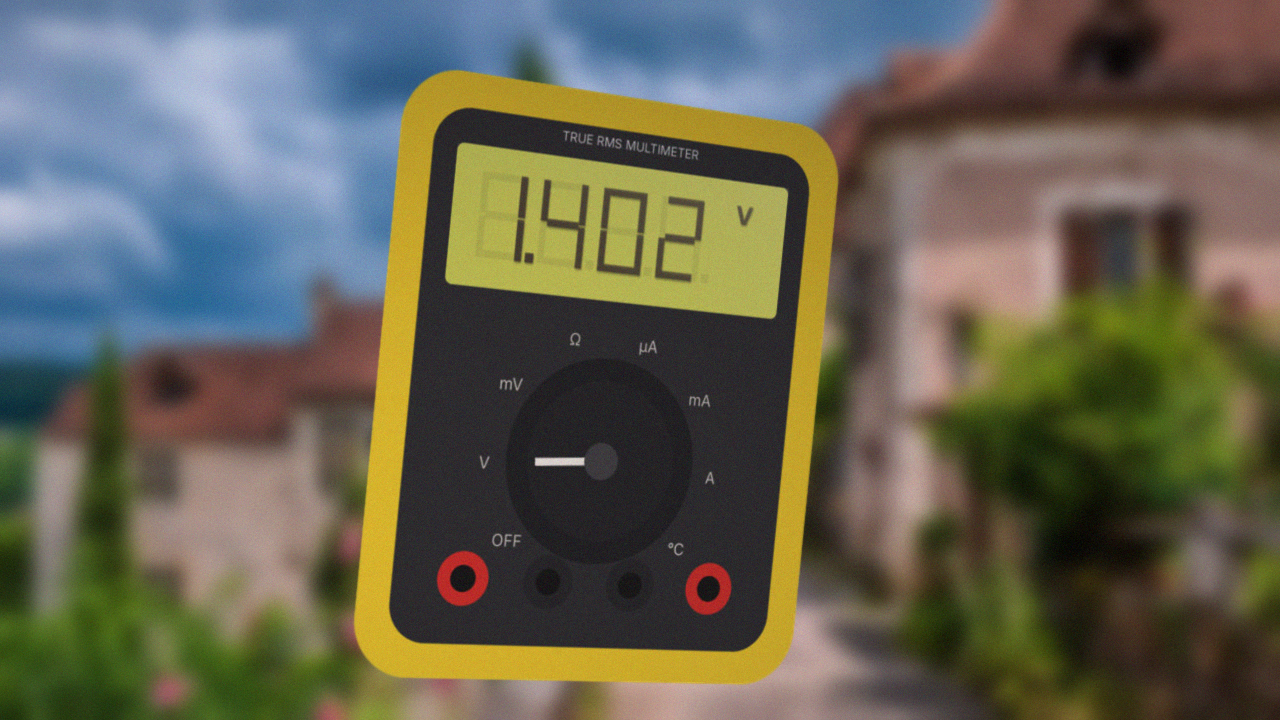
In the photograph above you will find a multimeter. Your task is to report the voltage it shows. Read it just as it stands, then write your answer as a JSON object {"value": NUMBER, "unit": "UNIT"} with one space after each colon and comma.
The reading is {"value": 1.402, "unit": "V"}
